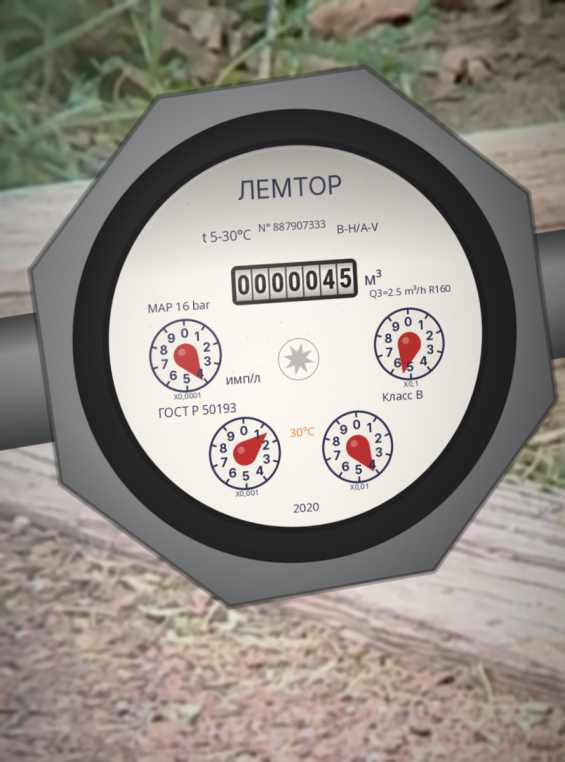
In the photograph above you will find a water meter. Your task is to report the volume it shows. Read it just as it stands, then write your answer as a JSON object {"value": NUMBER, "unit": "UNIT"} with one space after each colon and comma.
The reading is {"value": 45.5414, "unit": "m³"}
